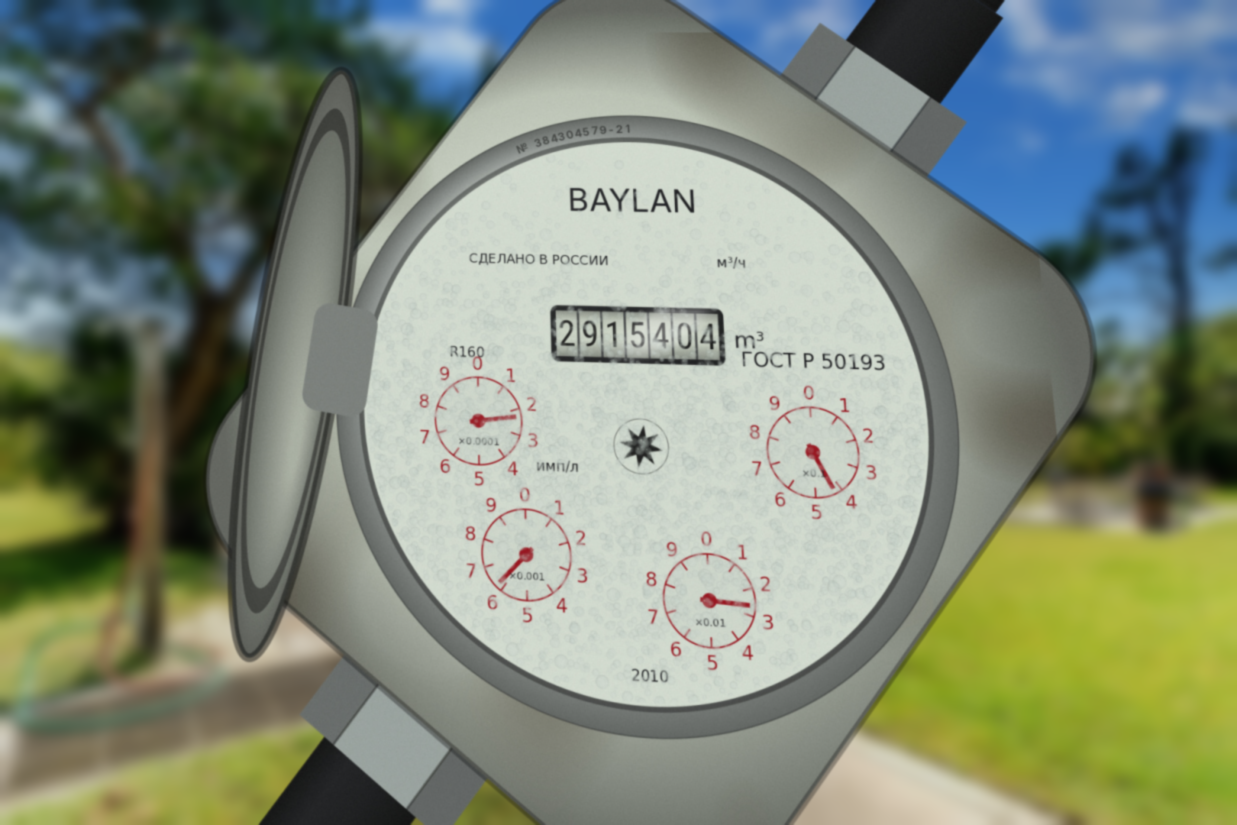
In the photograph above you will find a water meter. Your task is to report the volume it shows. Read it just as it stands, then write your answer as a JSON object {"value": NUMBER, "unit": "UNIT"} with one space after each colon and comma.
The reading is {"value": 2915404.4262, "unit": "m³"}
